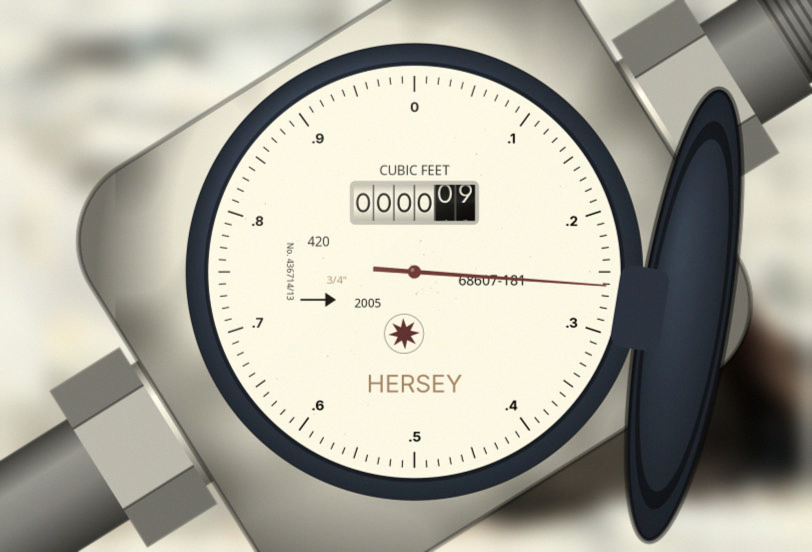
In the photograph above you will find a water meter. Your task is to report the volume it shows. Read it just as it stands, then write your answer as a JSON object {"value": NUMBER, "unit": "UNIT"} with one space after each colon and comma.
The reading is {"value": 9.26, "unit": "ft³"}
